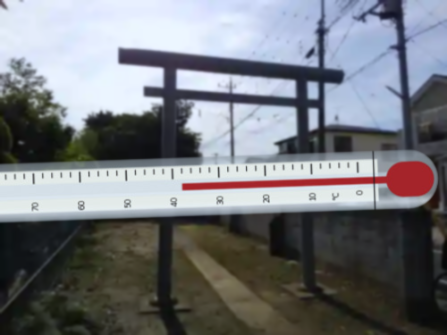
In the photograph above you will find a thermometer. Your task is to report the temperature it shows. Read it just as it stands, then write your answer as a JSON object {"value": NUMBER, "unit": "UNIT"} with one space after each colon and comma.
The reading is {"value": 38, "unit": "°C"}
